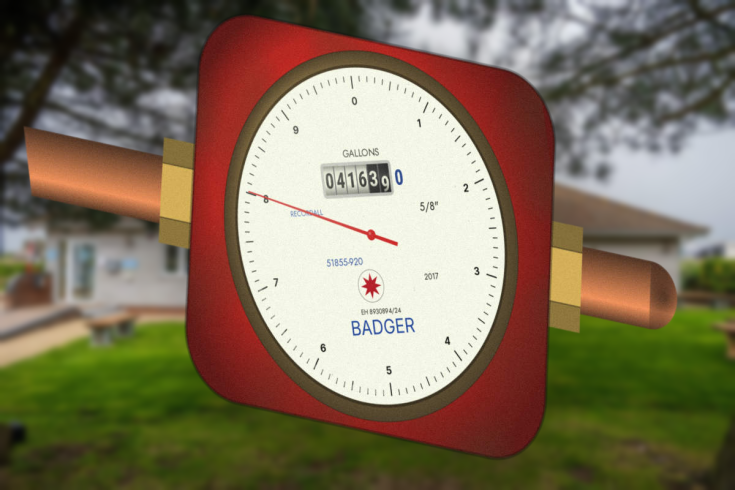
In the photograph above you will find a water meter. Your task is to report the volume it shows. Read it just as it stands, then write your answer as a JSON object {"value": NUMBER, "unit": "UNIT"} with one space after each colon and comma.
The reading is {"value": 416388.0, "unit": "gal"}
